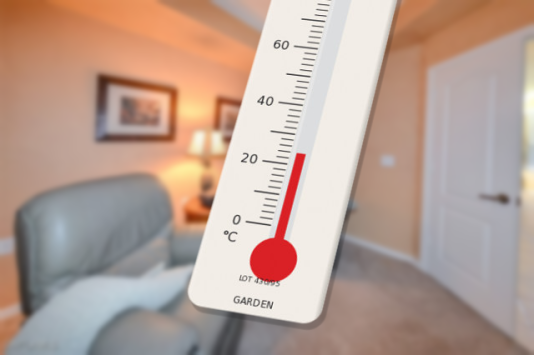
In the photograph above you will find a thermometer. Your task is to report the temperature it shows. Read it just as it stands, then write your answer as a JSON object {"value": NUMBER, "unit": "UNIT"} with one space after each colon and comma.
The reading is {"value": 24, "unit": "°C"}
